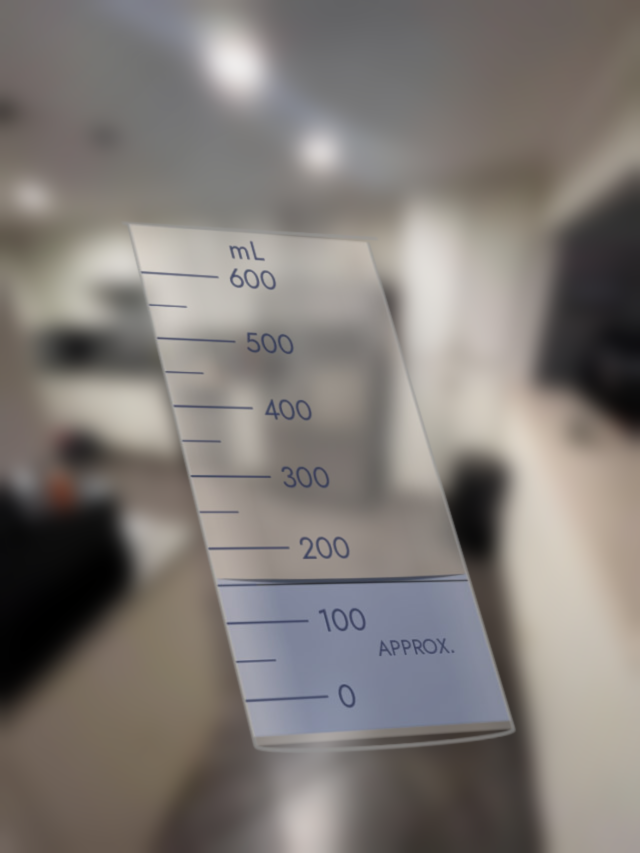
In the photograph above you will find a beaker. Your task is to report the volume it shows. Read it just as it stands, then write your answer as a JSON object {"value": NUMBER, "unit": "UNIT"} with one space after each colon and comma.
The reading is {"value": 150, "unit": "mL"}
